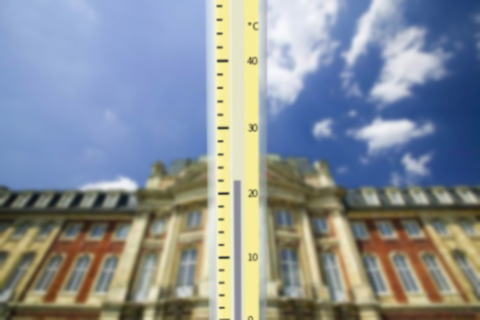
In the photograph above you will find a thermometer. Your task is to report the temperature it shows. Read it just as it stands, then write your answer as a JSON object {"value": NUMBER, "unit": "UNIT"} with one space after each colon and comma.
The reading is {"value": 22, "unit": "°C"}
